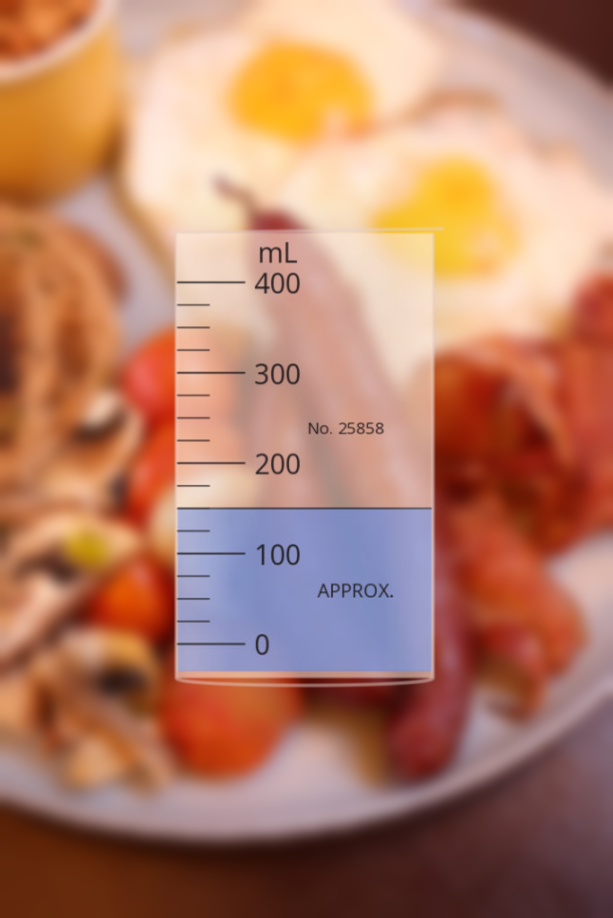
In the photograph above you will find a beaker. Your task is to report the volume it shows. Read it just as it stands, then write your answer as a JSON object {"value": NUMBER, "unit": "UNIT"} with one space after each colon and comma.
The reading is {"value": 150, "unit": "mL"}
